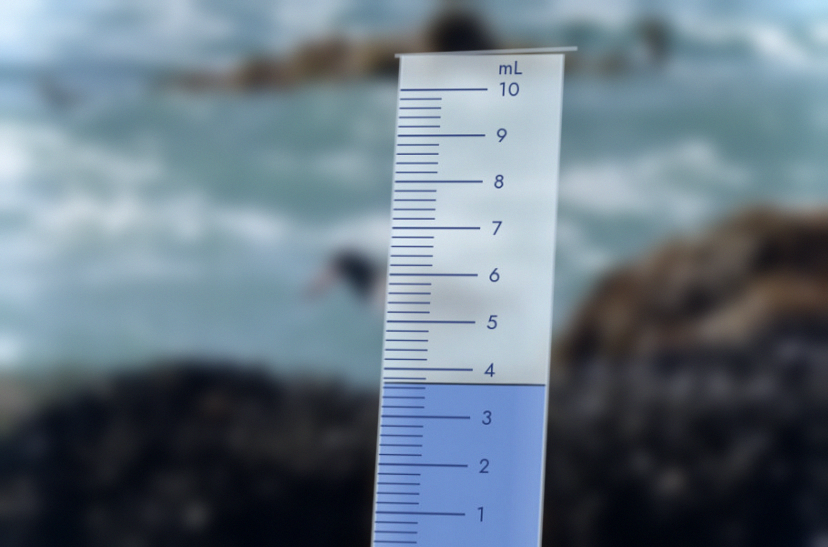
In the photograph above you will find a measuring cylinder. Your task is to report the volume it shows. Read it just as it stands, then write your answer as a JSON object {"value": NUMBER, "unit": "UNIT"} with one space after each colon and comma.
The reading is {"value": 3.7, "unit": "mL"}
